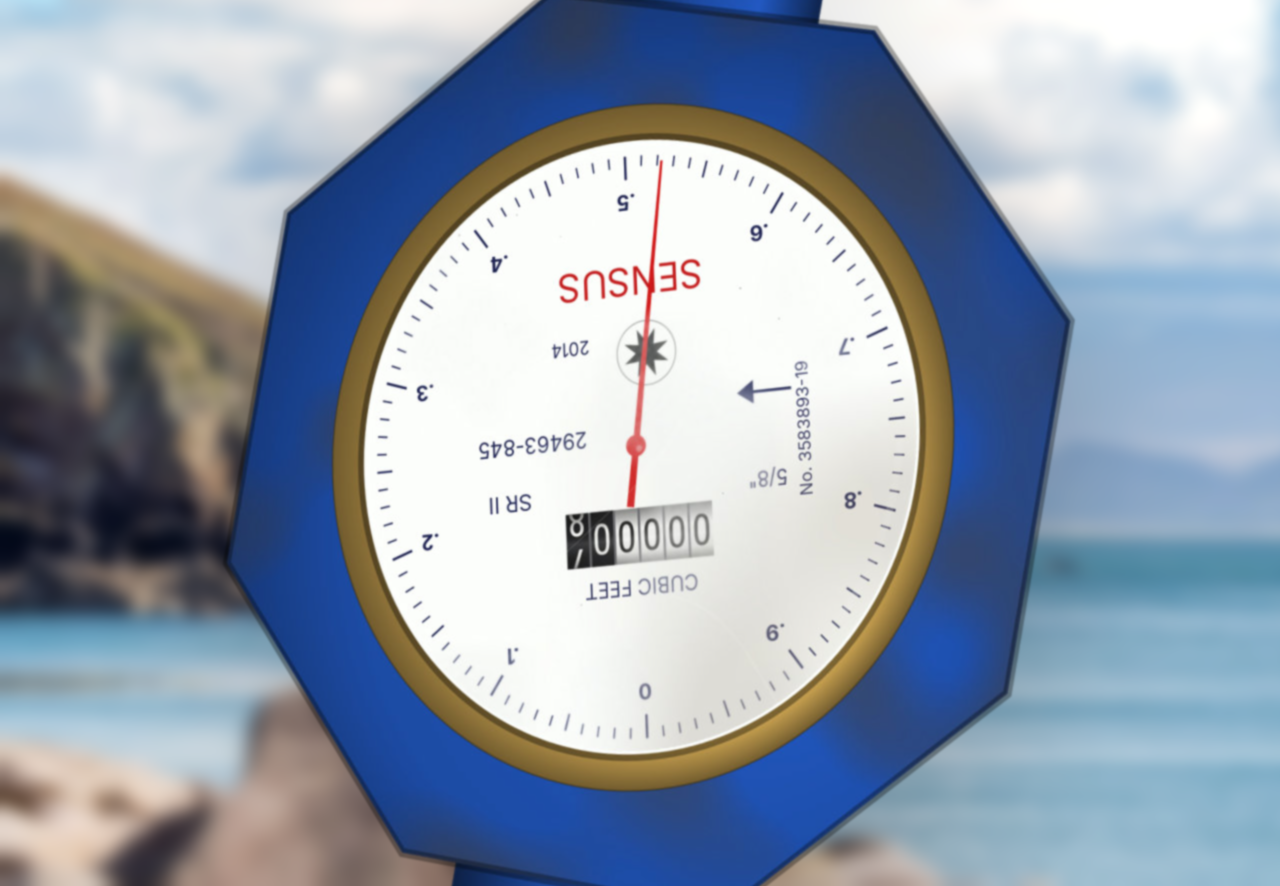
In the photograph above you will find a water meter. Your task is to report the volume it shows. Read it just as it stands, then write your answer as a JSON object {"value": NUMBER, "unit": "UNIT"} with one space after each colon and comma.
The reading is {"value": 7.52, "unit": "ft³"}
